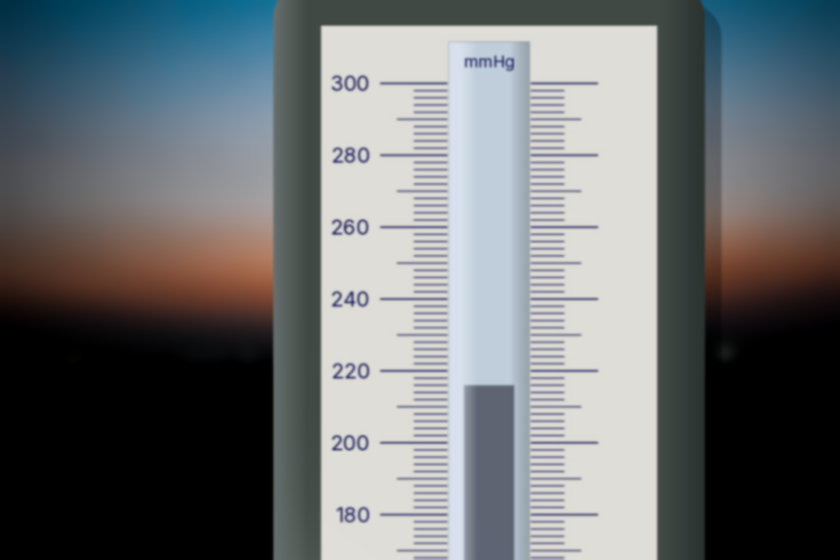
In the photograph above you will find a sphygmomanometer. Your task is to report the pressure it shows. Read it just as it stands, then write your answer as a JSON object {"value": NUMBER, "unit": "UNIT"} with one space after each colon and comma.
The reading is {"value": 216, "unit": "mmHg"}
